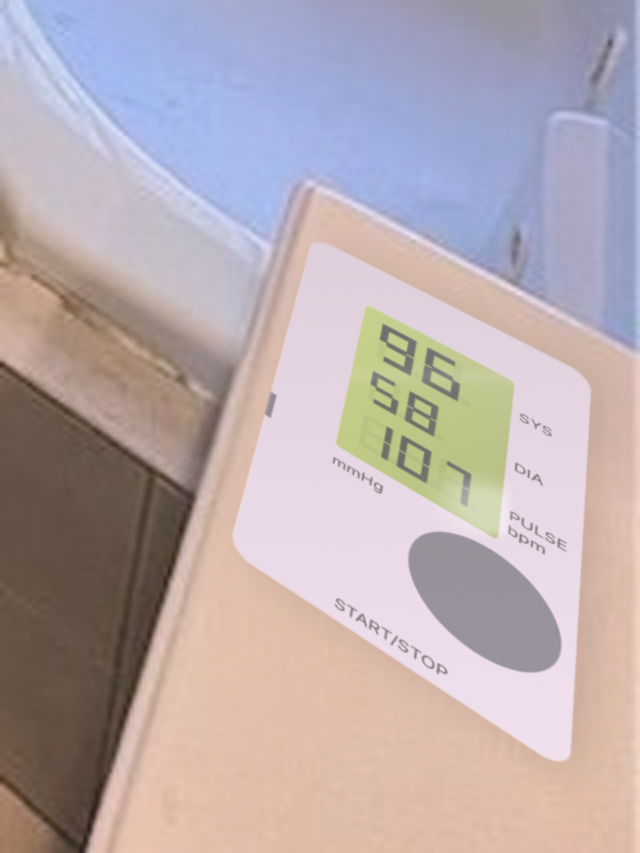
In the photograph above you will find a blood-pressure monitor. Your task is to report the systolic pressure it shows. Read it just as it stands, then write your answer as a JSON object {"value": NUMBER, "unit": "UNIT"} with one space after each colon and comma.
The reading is {"value": 96, "unit": "mmHg"}
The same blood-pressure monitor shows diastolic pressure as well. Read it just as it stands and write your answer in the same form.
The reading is {"value": 58, "unit": "mmHg"}
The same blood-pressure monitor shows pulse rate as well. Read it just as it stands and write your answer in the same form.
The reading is {"value": 107, "unit": "bpm"}
